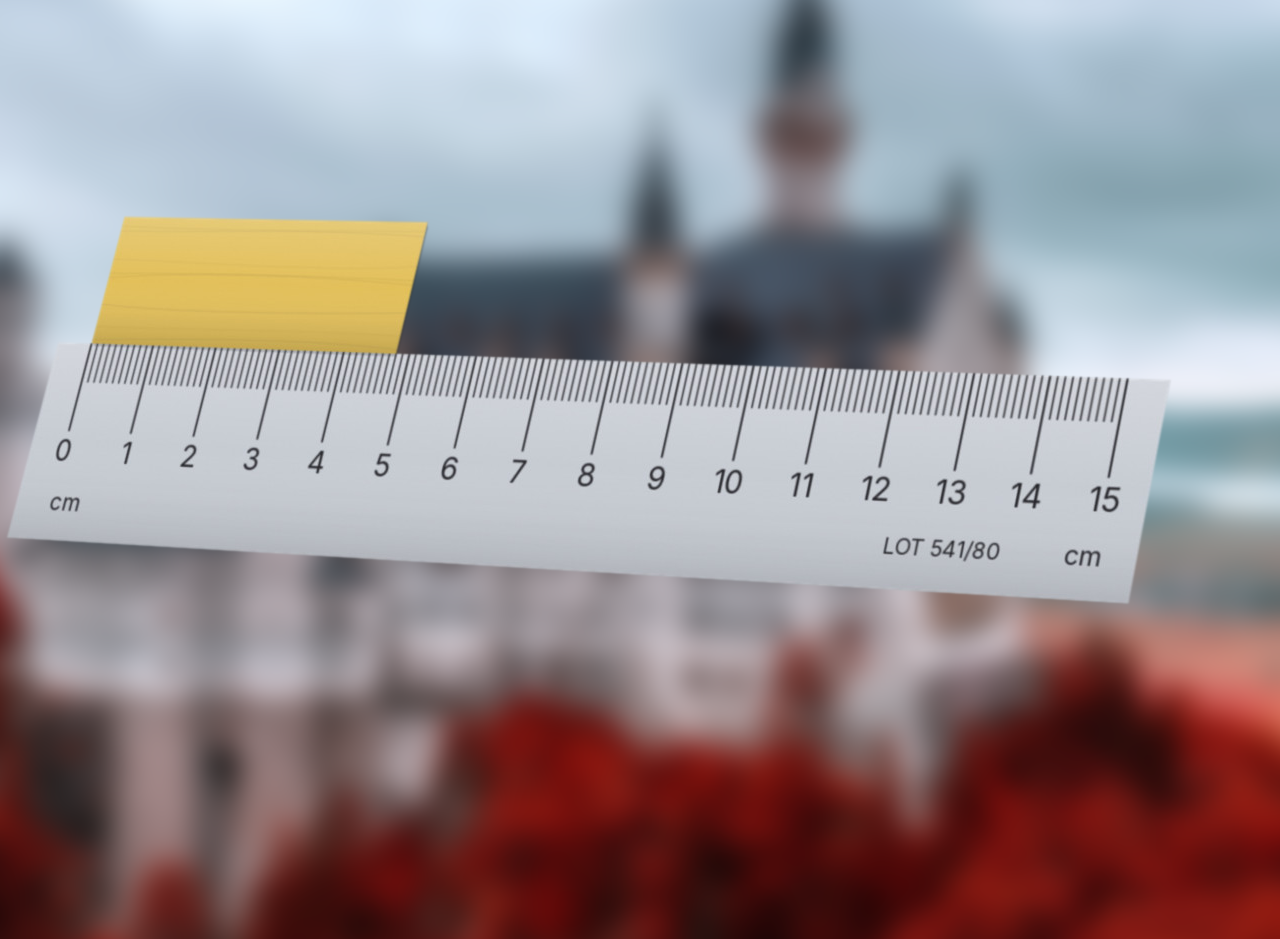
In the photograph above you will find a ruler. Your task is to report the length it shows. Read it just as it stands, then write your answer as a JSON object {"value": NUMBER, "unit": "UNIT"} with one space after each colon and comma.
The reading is {"value": 4.8, "unit": "cm"}
